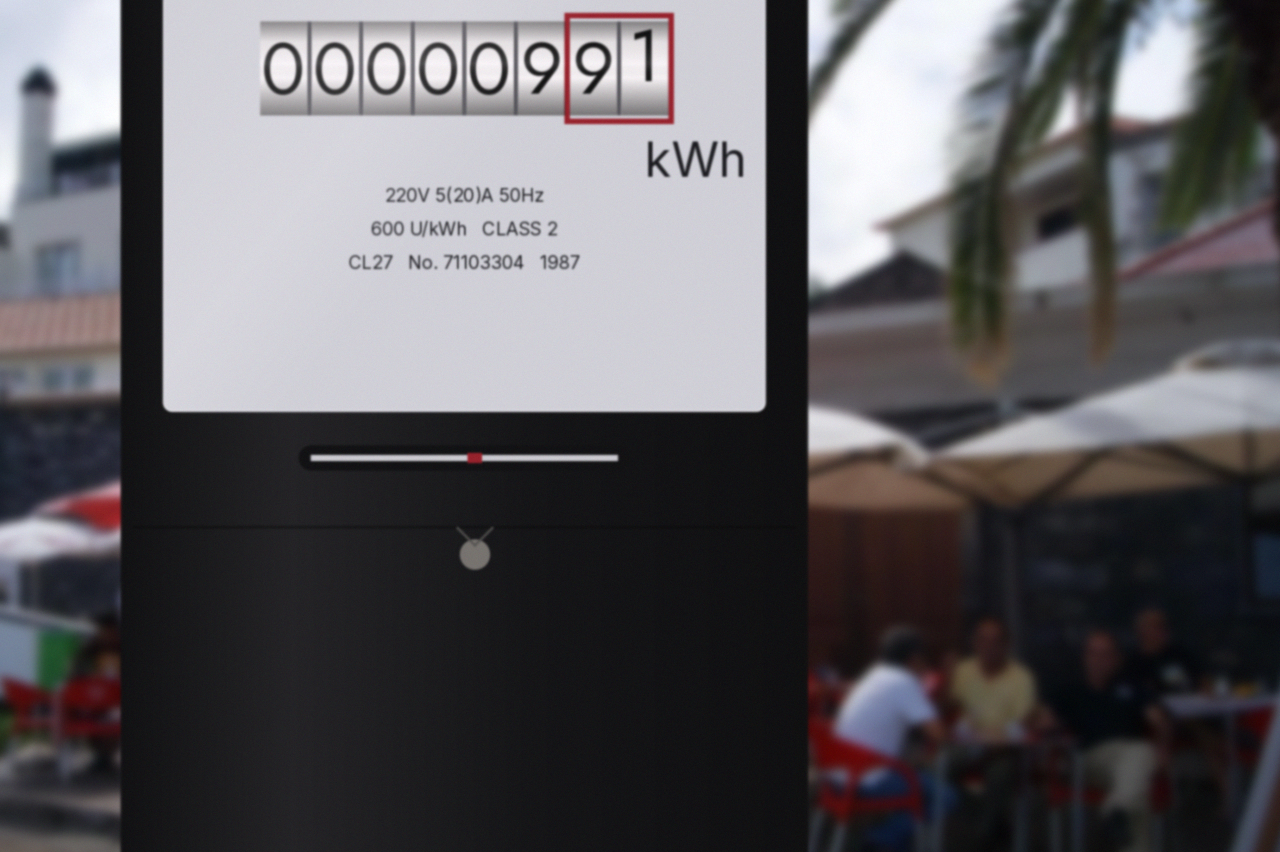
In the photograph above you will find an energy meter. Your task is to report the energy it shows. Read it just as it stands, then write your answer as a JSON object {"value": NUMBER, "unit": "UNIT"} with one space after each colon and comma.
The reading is {"value": 9.91, "unit": "kWh"}
